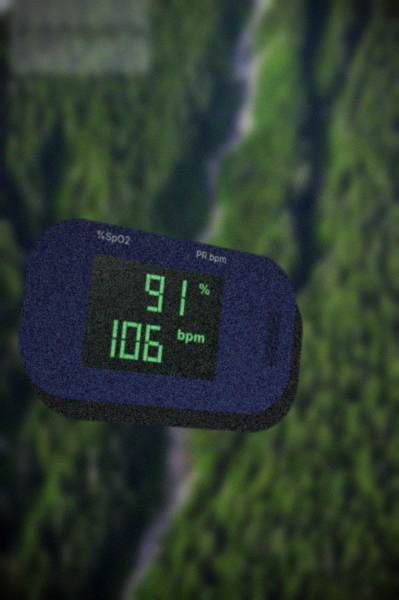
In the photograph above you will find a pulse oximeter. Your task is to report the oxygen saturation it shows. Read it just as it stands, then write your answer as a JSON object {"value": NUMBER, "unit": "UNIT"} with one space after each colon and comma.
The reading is {"value": 91, "unit": "%"}
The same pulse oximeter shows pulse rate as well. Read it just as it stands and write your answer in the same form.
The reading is {"value": 106, "unit": "bpm"}
